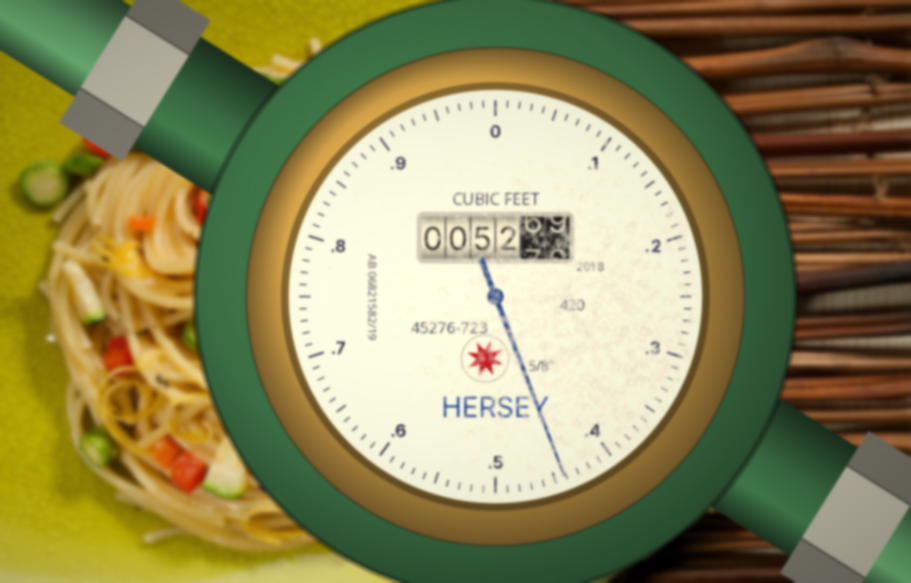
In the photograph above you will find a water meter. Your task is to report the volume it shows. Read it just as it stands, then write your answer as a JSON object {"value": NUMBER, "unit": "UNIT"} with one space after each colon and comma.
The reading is {"value": 5269.44, "unit": "ft³"}
